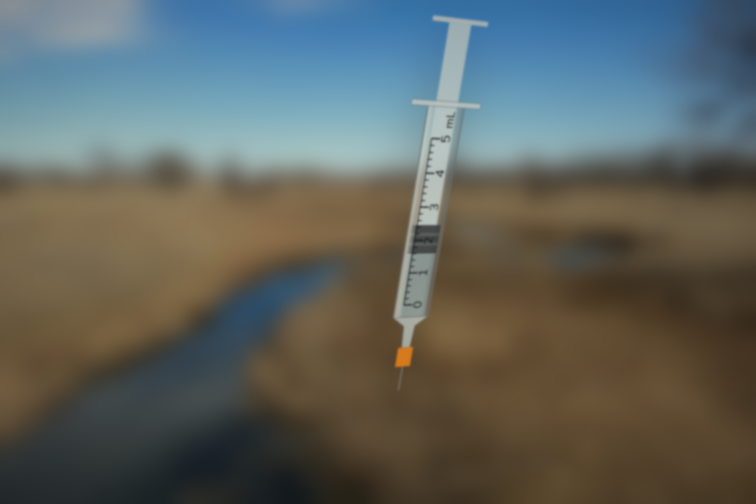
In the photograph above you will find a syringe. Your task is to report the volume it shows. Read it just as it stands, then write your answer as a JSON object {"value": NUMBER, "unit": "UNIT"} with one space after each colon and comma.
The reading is {"value": 1.6, "unit": "mL"}
